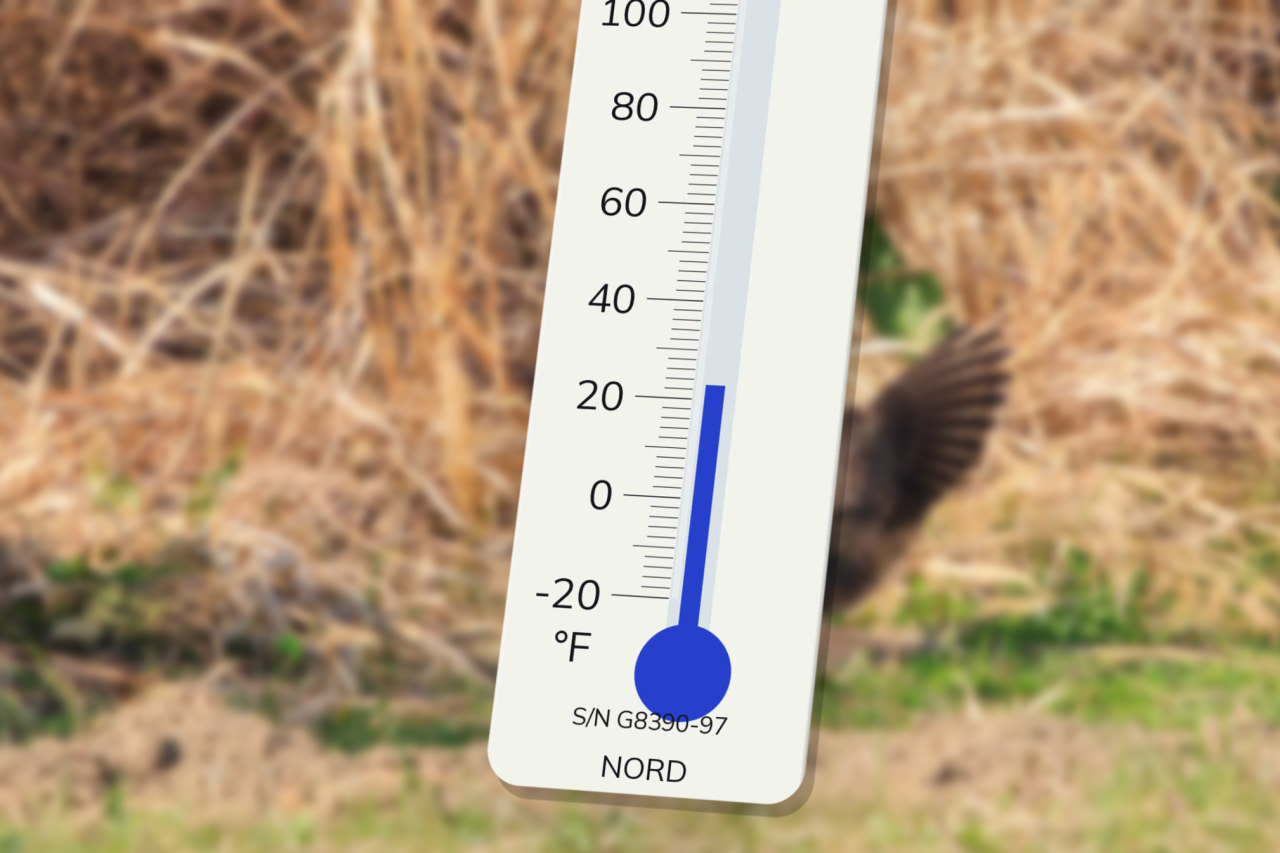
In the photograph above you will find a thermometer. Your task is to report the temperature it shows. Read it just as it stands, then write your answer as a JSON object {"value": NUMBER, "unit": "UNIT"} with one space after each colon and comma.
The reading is {"value": 23, "unit": "°F"}
